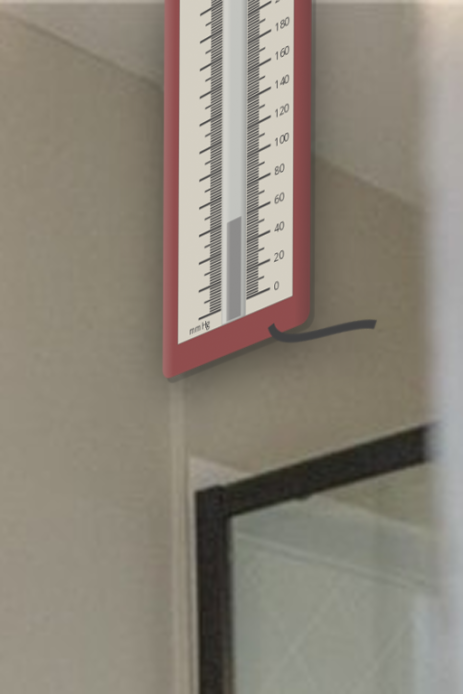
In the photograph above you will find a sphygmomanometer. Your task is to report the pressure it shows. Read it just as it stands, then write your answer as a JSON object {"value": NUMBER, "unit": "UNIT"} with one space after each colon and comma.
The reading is {"value": 60, "unit": "mmHg"}
